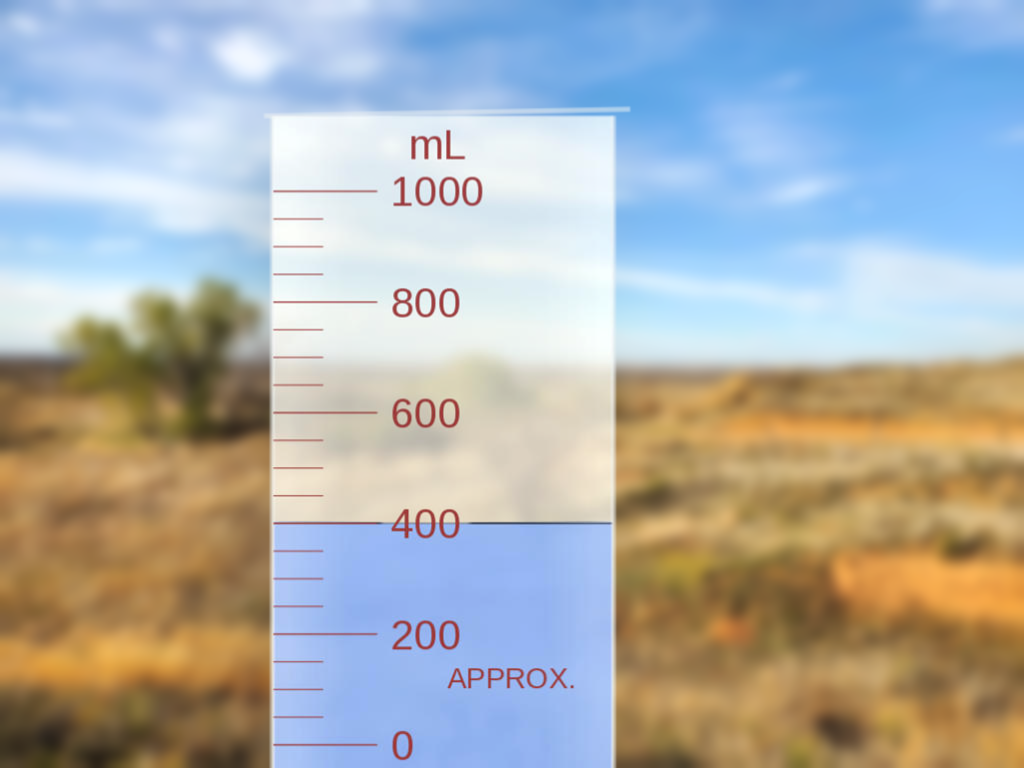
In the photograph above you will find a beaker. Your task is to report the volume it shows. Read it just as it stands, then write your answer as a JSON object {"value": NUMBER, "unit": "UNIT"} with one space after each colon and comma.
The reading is {"value": 400, "unit": "mL"}
